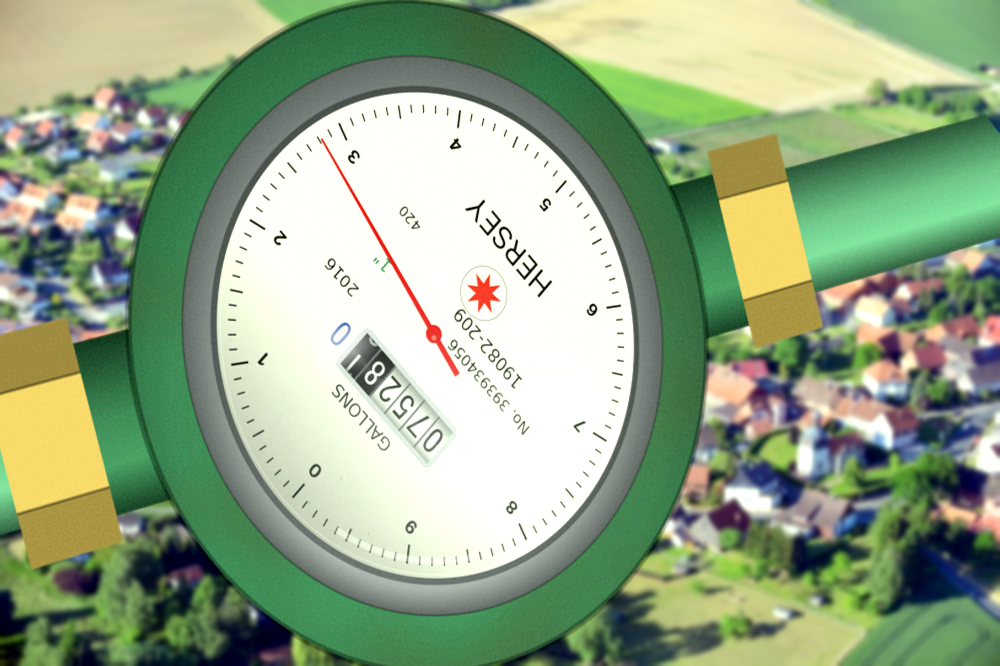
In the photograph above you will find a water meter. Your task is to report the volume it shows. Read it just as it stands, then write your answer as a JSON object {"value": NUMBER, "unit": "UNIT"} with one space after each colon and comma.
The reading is {"value": 752812.8, "unit": "gal"}
